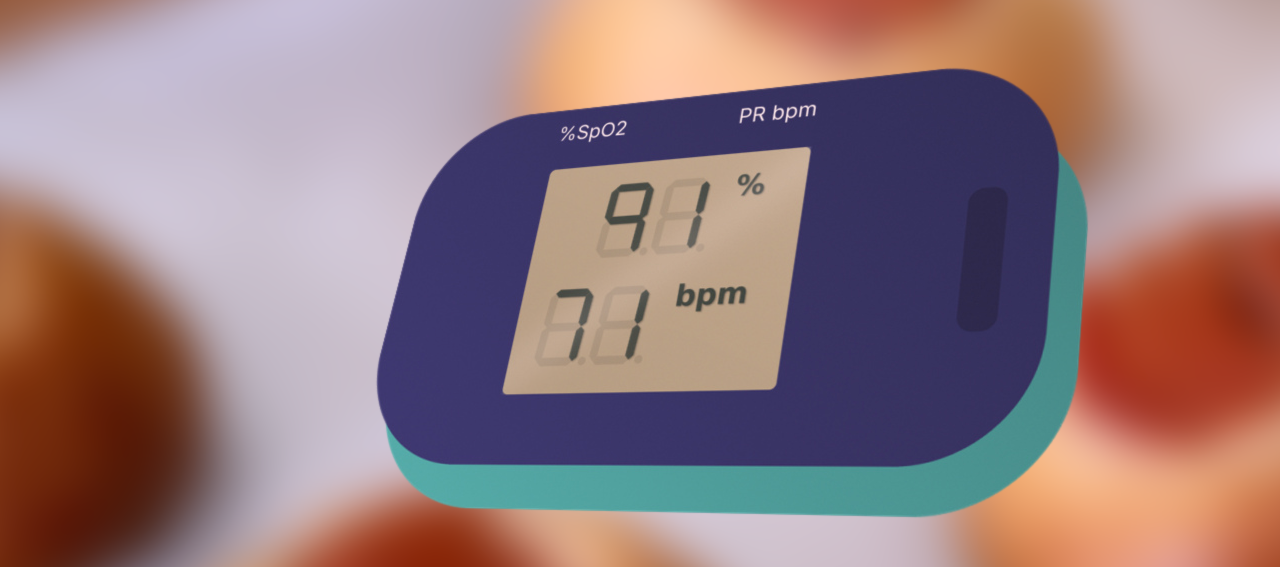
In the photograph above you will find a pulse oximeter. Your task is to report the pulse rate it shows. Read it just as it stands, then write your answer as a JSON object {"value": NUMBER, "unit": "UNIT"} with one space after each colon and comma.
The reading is {"value": 71, "unit": "bpm"}
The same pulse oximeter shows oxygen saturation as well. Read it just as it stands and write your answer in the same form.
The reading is {"value": 91, "unit": "%"}
